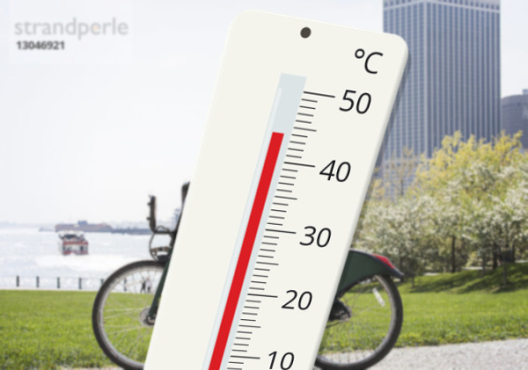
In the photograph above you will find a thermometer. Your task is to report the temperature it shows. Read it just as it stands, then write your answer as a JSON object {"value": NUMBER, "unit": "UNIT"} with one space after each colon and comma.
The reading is {"value": 44, "unit": "°C"}
